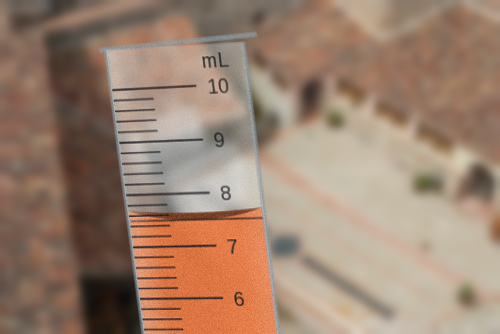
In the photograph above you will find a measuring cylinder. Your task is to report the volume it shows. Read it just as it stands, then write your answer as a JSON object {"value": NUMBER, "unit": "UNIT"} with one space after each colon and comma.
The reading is {"value": 7.5, "unit": "mL"}
